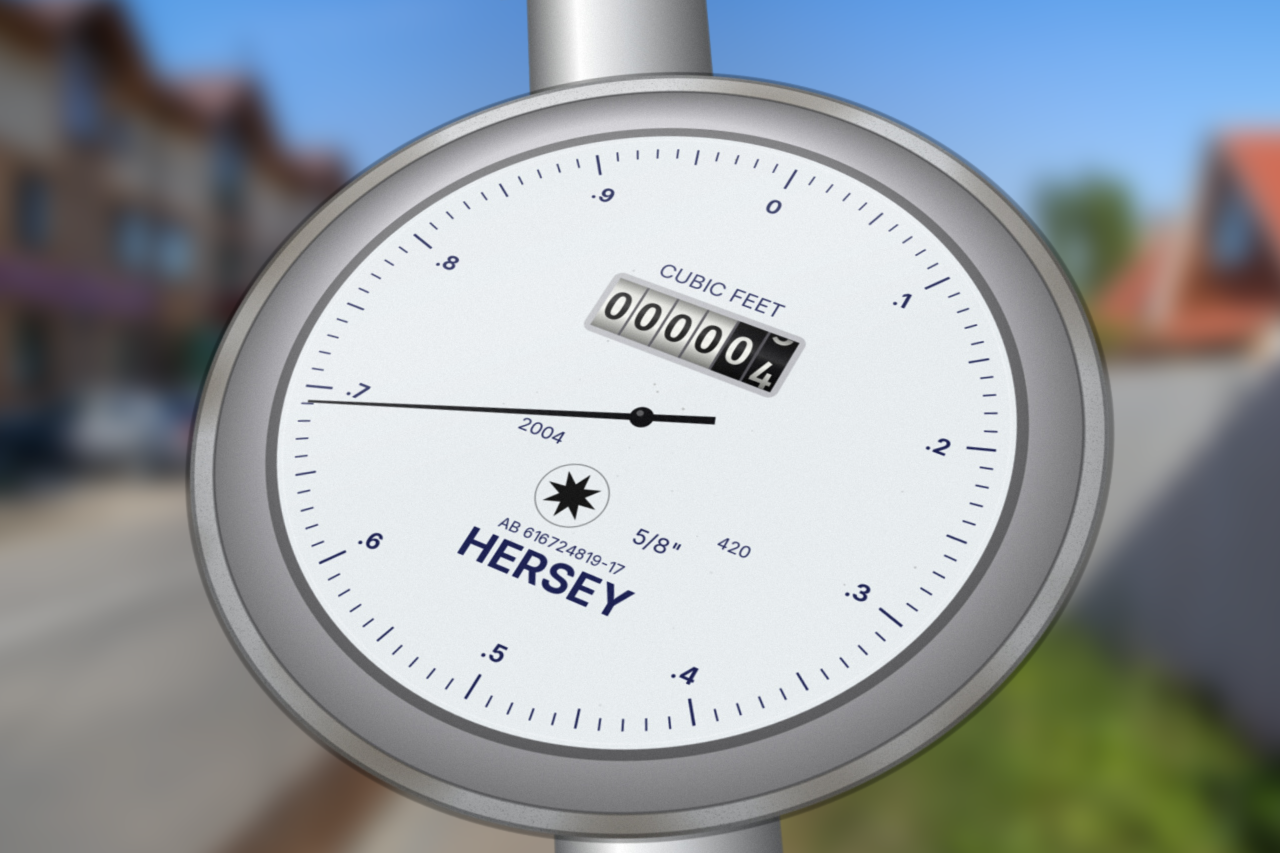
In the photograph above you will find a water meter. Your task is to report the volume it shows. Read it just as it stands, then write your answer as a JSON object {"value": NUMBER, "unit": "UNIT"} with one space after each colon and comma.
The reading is {"value": 3.69, "unit": "ft³"}
